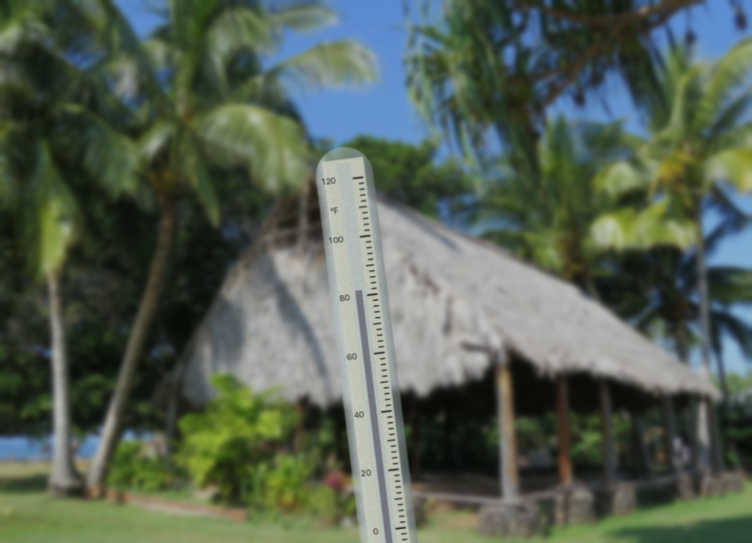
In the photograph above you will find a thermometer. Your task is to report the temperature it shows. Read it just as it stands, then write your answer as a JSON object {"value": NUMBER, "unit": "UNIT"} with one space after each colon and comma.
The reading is {"value": 82, "unit": "°F"}
